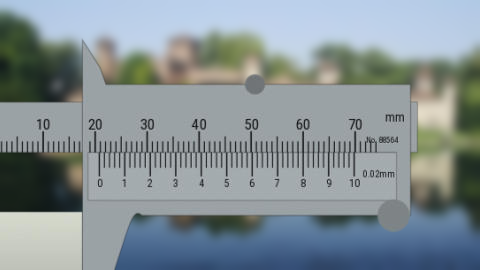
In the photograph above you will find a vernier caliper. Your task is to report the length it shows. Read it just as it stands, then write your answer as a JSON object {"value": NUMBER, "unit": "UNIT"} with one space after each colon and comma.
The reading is {"value": 20.8, "unit": "mm"}
